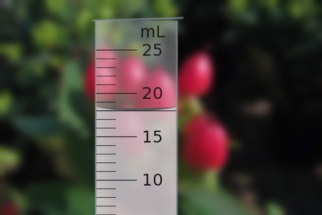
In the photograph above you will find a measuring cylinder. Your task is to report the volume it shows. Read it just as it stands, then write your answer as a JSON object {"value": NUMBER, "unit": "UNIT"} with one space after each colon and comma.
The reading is {"value": 18, "unit": "mL"}
